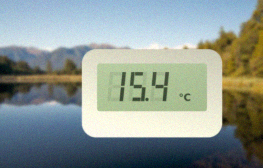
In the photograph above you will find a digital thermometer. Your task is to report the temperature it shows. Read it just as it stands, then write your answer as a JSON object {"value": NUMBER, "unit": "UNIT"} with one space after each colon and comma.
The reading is {"value": 15.4, "unit": "°C"}
